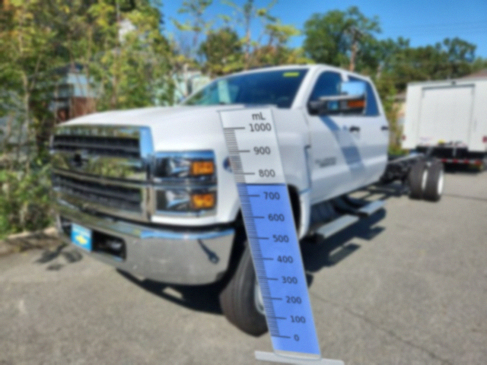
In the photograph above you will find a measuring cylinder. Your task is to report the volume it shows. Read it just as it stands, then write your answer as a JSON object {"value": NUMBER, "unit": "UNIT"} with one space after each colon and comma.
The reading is {"value": 750, "unit": "mL"}
